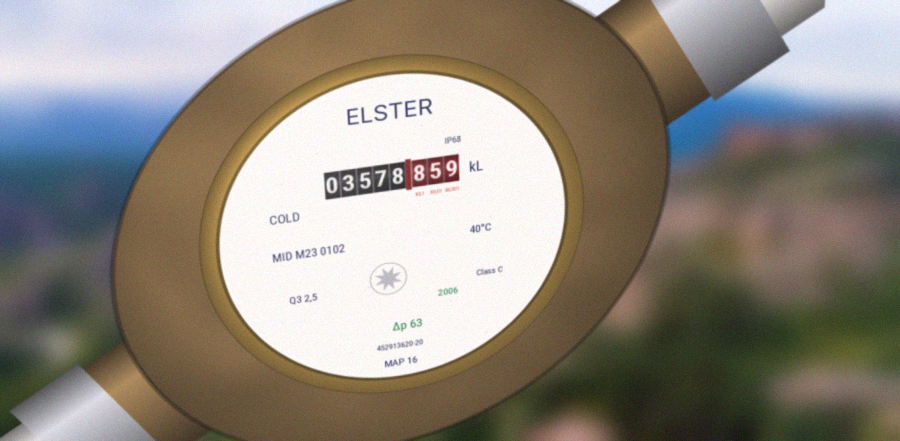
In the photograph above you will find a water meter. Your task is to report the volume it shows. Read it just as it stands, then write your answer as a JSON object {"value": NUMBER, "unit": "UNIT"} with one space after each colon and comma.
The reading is {"value": 3578.859, "unit": "kL"}
